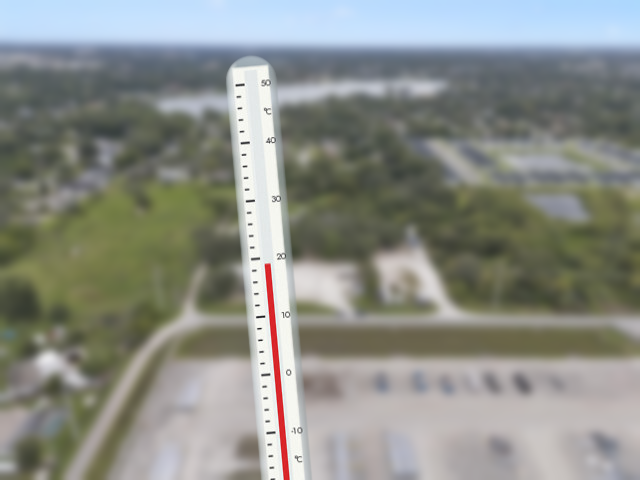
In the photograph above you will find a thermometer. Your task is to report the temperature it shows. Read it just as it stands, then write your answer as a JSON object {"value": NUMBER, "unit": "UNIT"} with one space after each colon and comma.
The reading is {"value": 19, "unit": "°C"}
